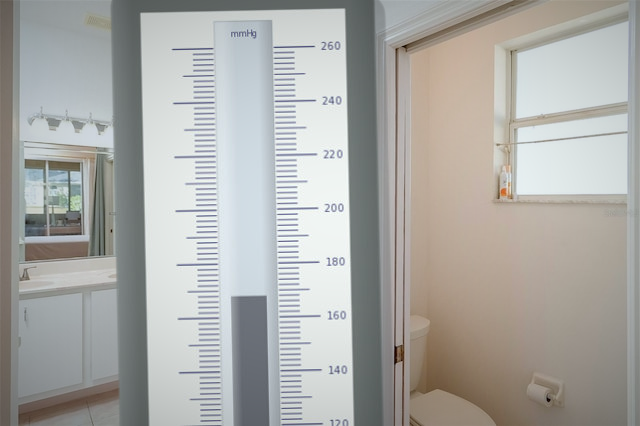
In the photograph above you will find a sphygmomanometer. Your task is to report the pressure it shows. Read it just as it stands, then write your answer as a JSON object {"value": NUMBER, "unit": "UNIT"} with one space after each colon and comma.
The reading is {"value": 168, "unit": "mmHg"}
